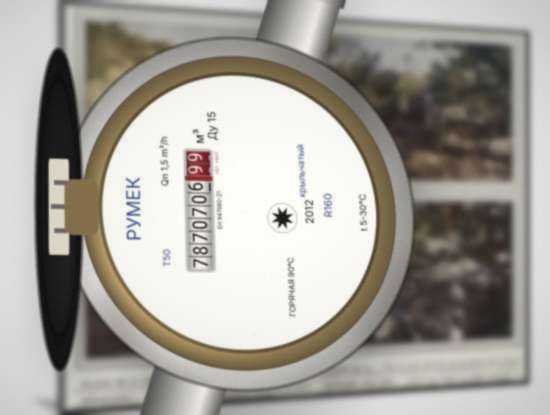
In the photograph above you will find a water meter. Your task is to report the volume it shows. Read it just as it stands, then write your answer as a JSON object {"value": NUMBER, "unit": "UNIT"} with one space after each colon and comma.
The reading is {"value": 7870706.99, "unit": "m³"}
